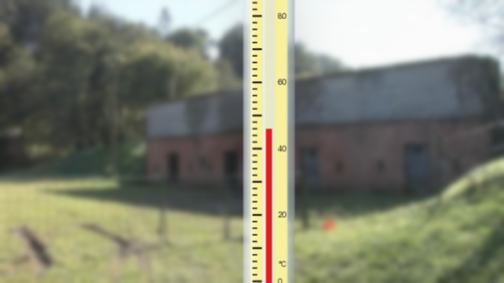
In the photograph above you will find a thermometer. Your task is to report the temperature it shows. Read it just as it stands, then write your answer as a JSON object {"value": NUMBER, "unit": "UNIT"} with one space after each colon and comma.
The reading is {"value": 46, "unit": "°C"}
